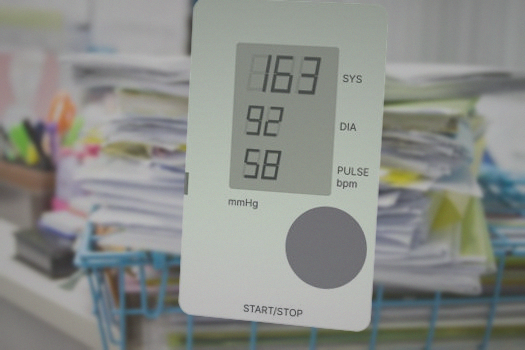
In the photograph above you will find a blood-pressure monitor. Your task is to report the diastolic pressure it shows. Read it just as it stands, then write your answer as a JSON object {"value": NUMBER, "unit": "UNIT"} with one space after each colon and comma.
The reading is {"value": 92, "unit": "mmHg"}
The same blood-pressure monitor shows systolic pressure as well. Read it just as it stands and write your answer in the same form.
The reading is {"value": 163, "unit": "mmHg"}
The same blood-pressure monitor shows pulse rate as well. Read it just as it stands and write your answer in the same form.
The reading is {"value": 58, "unit": "bpm"}
